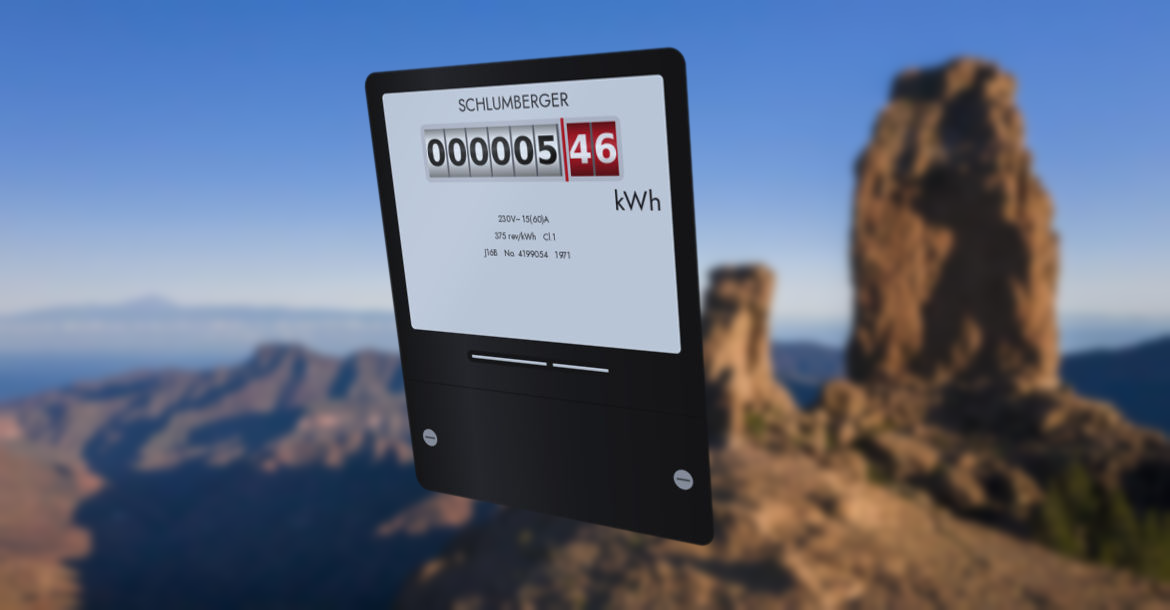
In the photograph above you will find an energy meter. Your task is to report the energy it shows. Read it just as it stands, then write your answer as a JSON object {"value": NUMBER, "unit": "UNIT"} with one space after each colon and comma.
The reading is {"value": 5.46, "unit": "kWh"}
